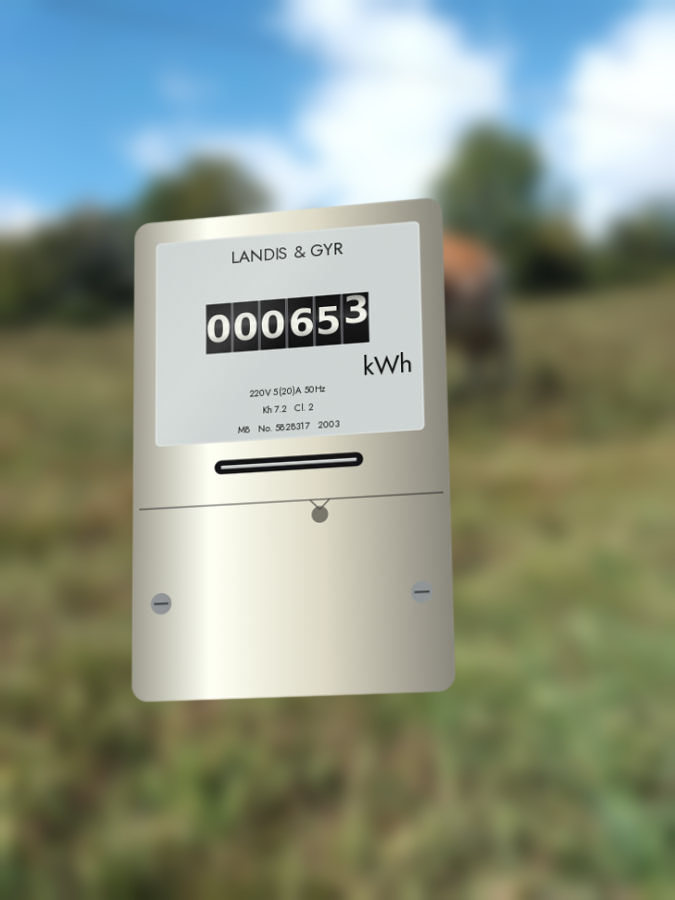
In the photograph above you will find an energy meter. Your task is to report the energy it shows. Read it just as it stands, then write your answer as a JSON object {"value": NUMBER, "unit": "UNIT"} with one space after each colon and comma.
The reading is {"value": 653, "unit": "kWh"}
